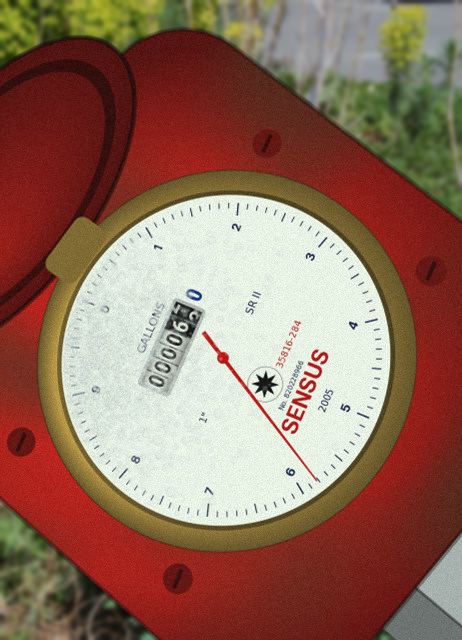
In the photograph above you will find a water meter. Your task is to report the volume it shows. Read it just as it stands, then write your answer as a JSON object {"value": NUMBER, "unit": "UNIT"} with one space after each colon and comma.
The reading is {"value": 625.8, "unit": "gal"}
